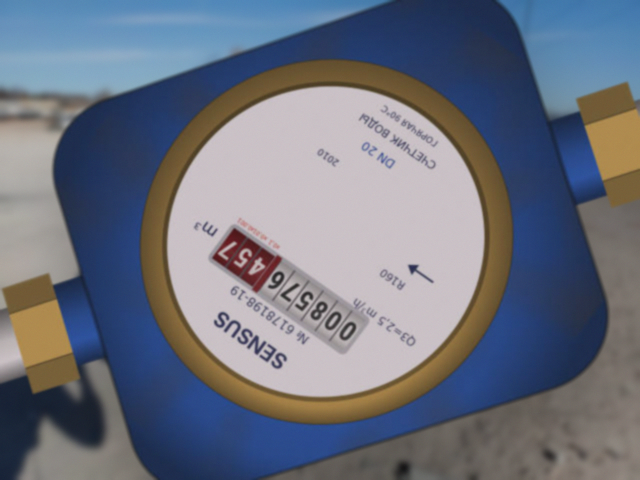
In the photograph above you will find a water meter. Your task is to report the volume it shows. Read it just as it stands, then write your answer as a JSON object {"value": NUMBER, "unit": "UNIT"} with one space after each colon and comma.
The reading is {"value": 8576.457, "unit": "m³"}
